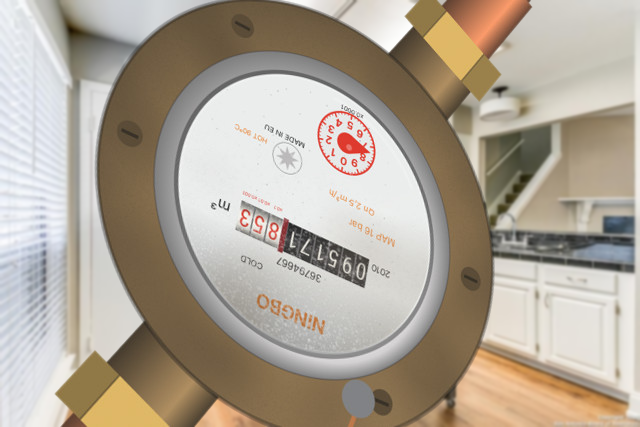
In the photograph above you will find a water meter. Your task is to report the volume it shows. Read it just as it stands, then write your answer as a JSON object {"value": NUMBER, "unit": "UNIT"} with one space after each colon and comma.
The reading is {"value": 95171.8537, "unit": "m³"}
